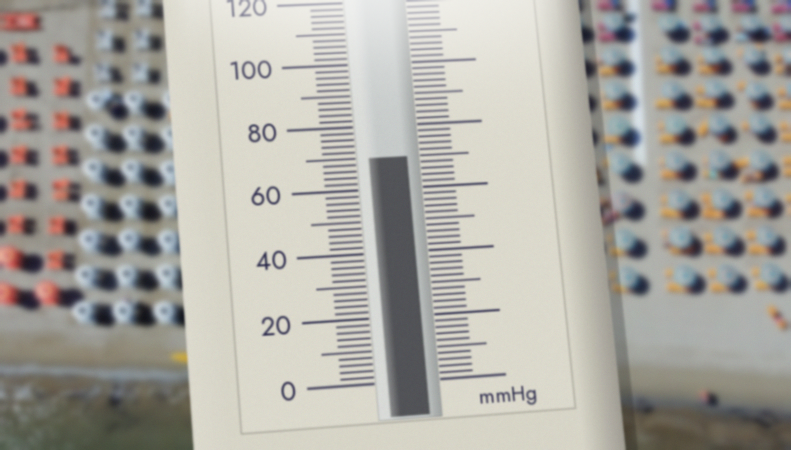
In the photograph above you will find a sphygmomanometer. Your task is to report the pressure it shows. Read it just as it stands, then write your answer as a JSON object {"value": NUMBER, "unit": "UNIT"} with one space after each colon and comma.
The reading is {"value": 70, "unit": "mmHg"}
